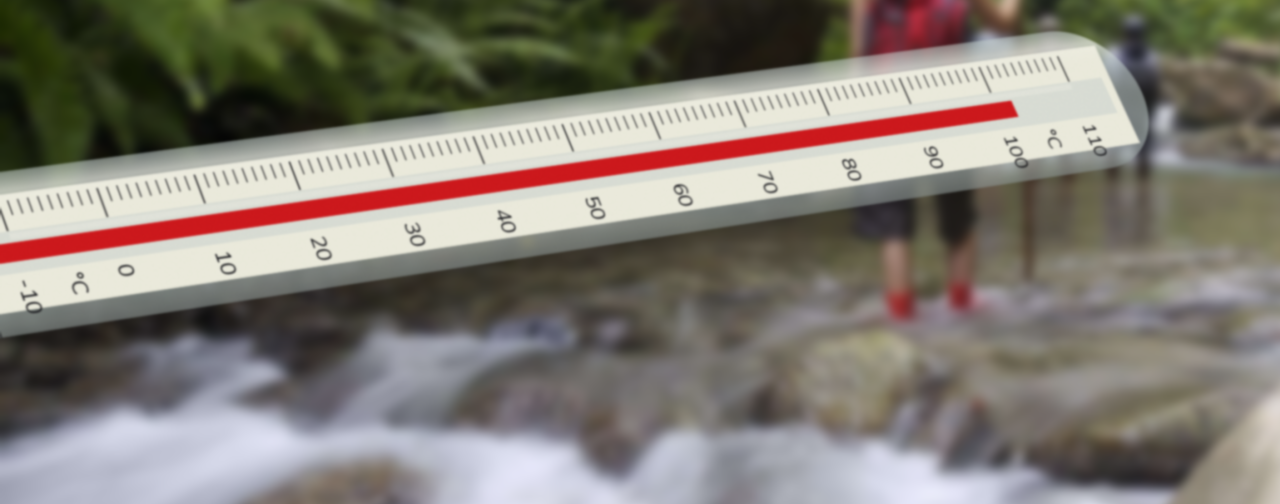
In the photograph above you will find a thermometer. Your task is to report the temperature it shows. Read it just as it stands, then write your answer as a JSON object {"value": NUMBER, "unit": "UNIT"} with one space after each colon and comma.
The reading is {"value": 102, "unit": "°C"}
